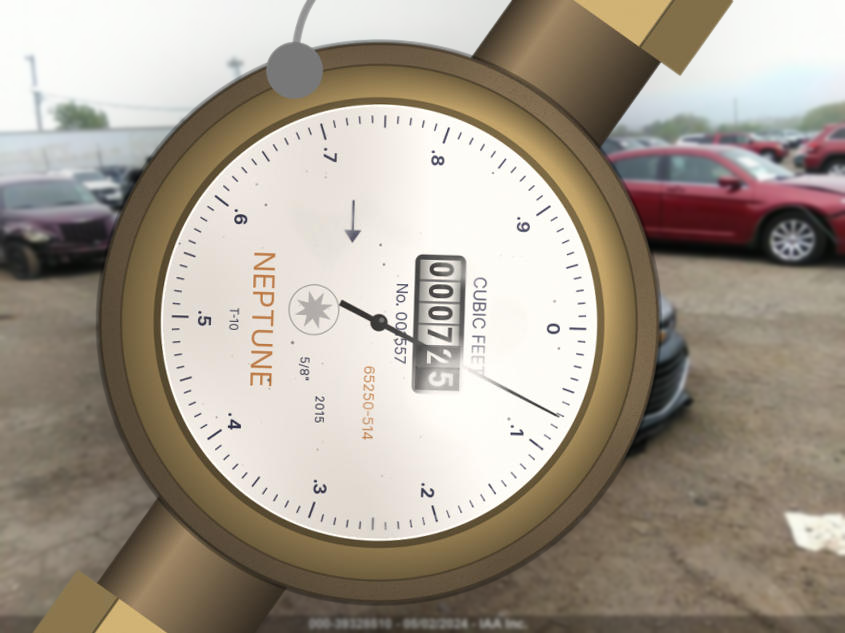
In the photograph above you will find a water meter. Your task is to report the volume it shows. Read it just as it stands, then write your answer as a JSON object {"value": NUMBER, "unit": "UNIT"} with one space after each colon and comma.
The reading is {"value": 725.07, "unit": "ft³"}
